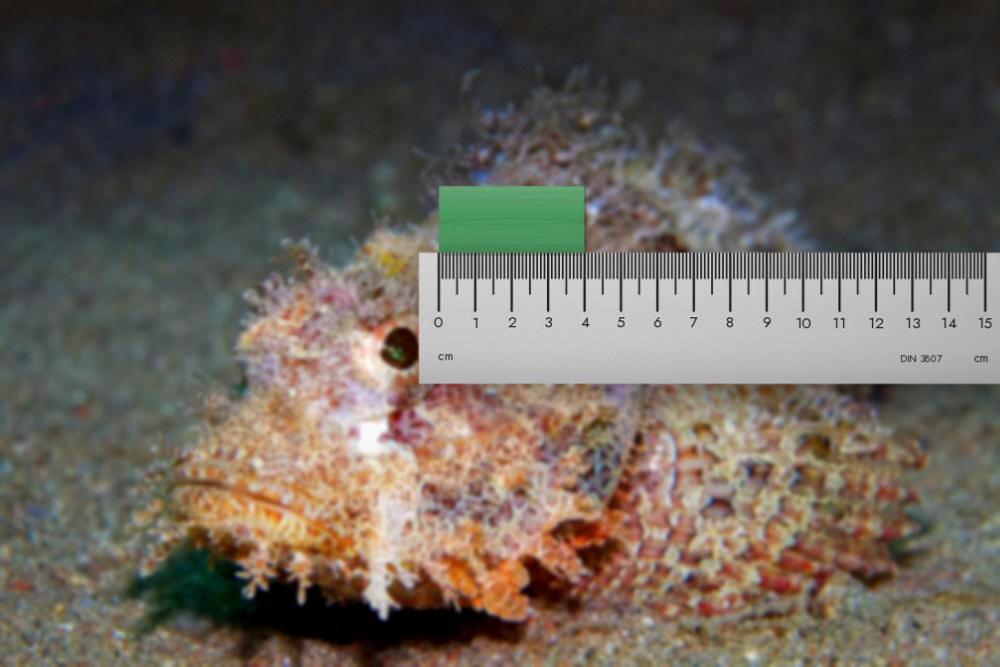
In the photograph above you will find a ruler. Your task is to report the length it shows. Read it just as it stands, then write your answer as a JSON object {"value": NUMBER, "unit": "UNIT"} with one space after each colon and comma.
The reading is {"value": 4, "unit": "cm"}
